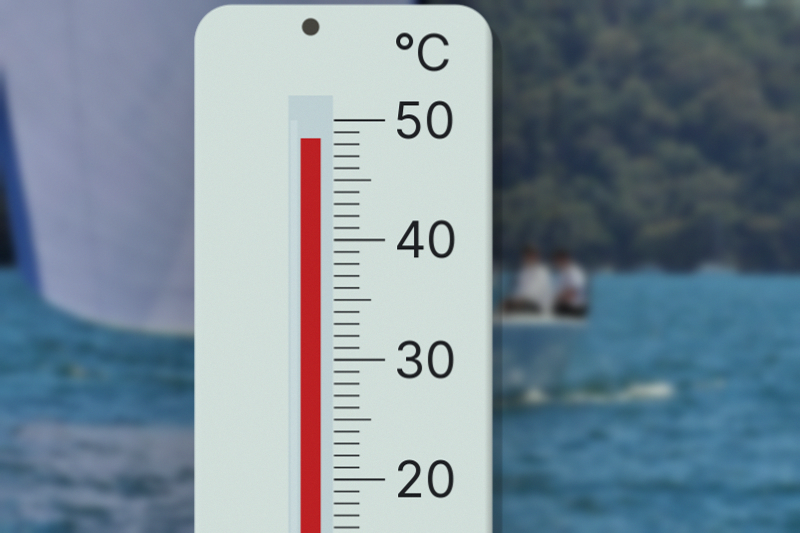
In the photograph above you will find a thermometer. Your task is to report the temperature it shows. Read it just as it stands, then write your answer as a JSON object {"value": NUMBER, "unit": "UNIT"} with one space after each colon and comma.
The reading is {"value": 48.5, "unit": "°C"}
